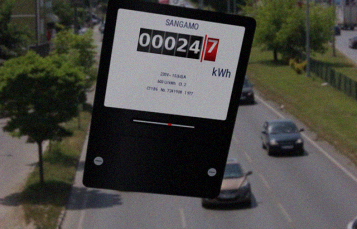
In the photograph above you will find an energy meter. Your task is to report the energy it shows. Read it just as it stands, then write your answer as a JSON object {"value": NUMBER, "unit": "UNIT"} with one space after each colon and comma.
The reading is {"value": 24.7, "unit": "kWh"}
